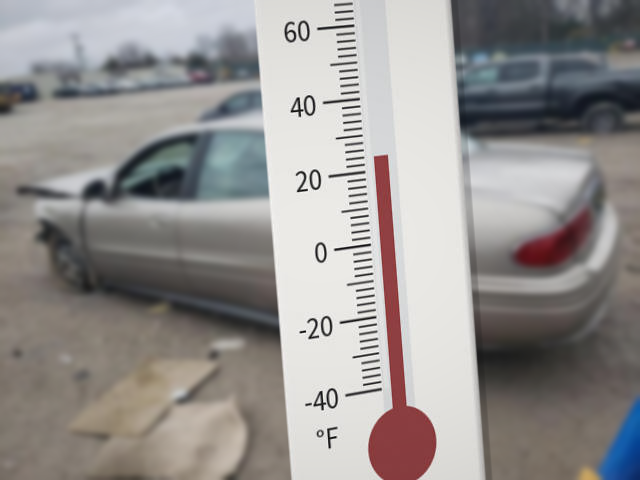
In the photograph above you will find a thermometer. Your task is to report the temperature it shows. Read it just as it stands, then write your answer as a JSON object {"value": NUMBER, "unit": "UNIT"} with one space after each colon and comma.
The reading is {"value": 24, "unit": "°F"}
